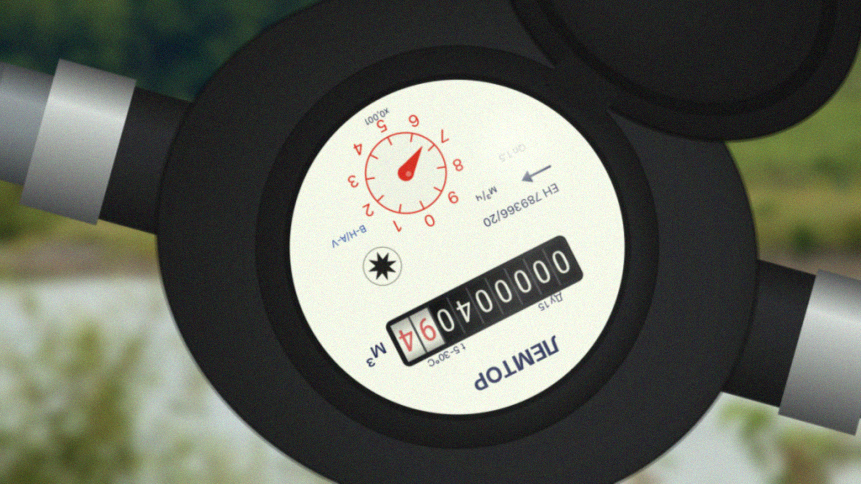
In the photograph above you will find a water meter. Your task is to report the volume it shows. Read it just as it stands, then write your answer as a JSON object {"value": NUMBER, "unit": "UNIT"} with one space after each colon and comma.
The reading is {"value": 40.946, "unit": "m³"}
